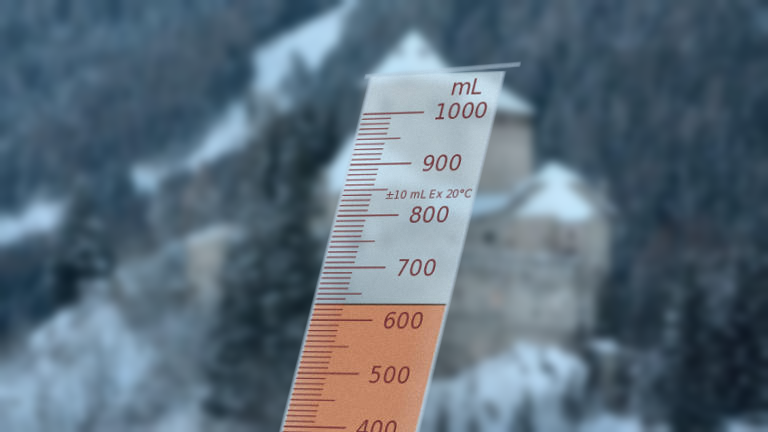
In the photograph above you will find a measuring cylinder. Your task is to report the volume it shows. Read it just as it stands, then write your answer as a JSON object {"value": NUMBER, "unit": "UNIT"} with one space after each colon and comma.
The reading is {"value": 630, "unit": "mL"}
